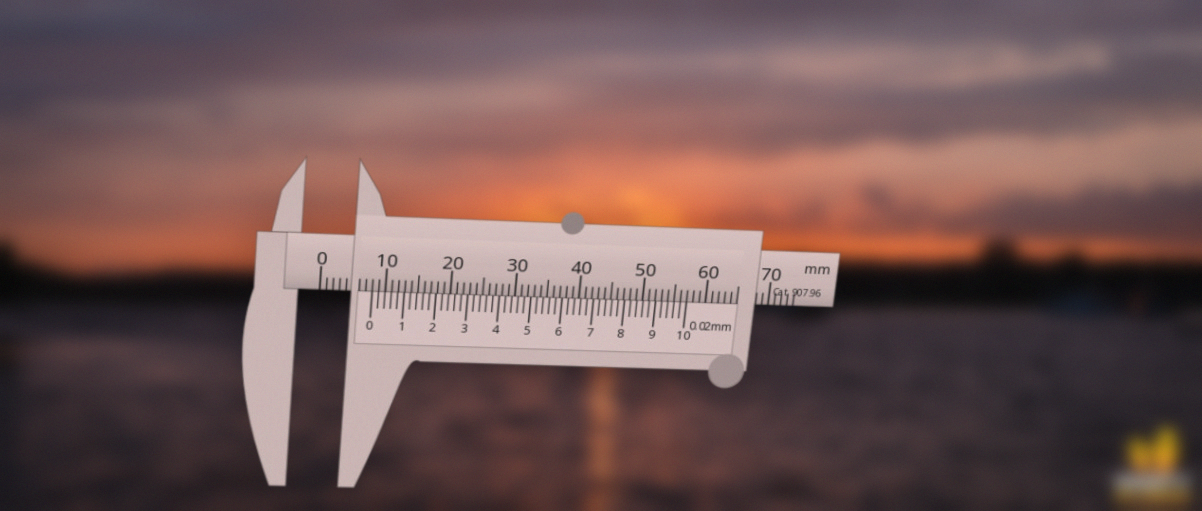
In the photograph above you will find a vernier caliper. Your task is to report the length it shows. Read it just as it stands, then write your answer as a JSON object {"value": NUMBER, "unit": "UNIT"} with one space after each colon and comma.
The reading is {"value": 8.0, "unit": "mm"}
